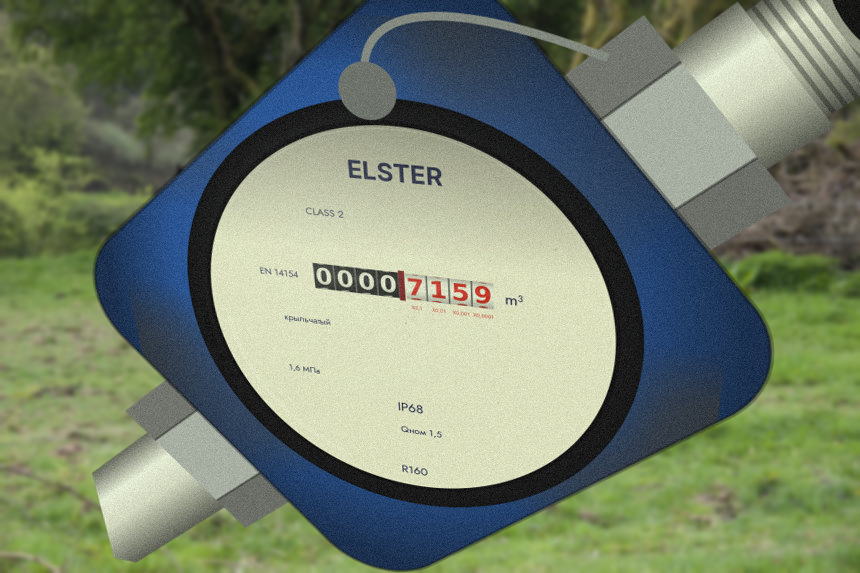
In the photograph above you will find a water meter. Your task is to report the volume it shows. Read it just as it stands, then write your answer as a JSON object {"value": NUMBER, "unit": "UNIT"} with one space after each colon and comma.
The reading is {"value": 0.7159, "unit": "m³"}
